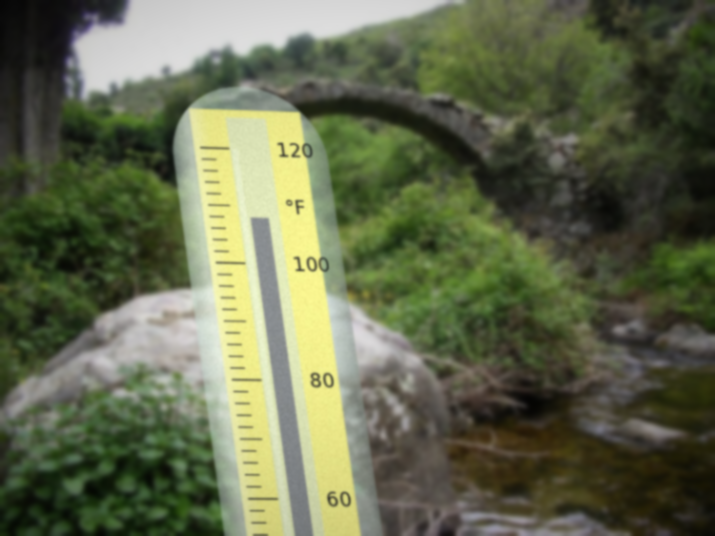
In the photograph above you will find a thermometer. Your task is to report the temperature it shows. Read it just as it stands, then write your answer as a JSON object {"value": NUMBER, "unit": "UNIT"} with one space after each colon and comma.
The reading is {"value": 108, "unit": "°F"}
